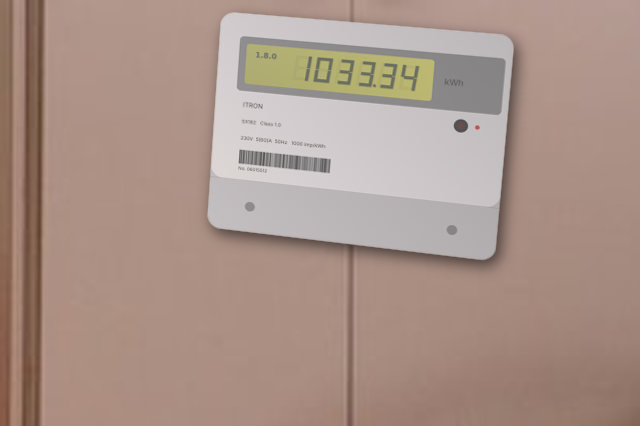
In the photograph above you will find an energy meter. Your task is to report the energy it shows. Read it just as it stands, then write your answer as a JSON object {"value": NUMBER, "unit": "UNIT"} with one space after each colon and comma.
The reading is {"value": 1033.34, "unit": "kWh"}
